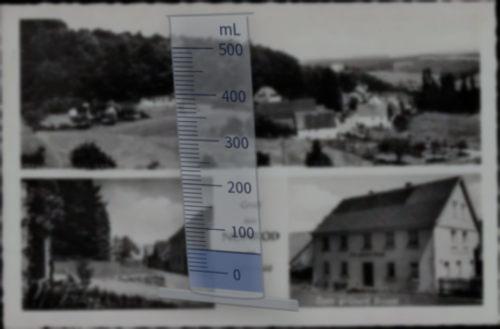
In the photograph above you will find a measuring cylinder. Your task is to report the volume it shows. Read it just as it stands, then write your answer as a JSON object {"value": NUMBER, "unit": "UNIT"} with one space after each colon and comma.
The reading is {"value": 50, "unit": "mL"}
